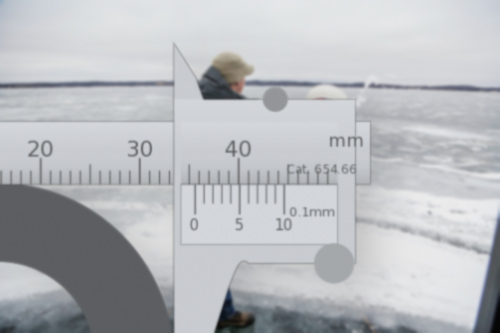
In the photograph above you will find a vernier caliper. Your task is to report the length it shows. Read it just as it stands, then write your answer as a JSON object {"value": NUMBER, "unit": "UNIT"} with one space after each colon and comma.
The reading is {"value": 35.6, "unit": "mm"}
